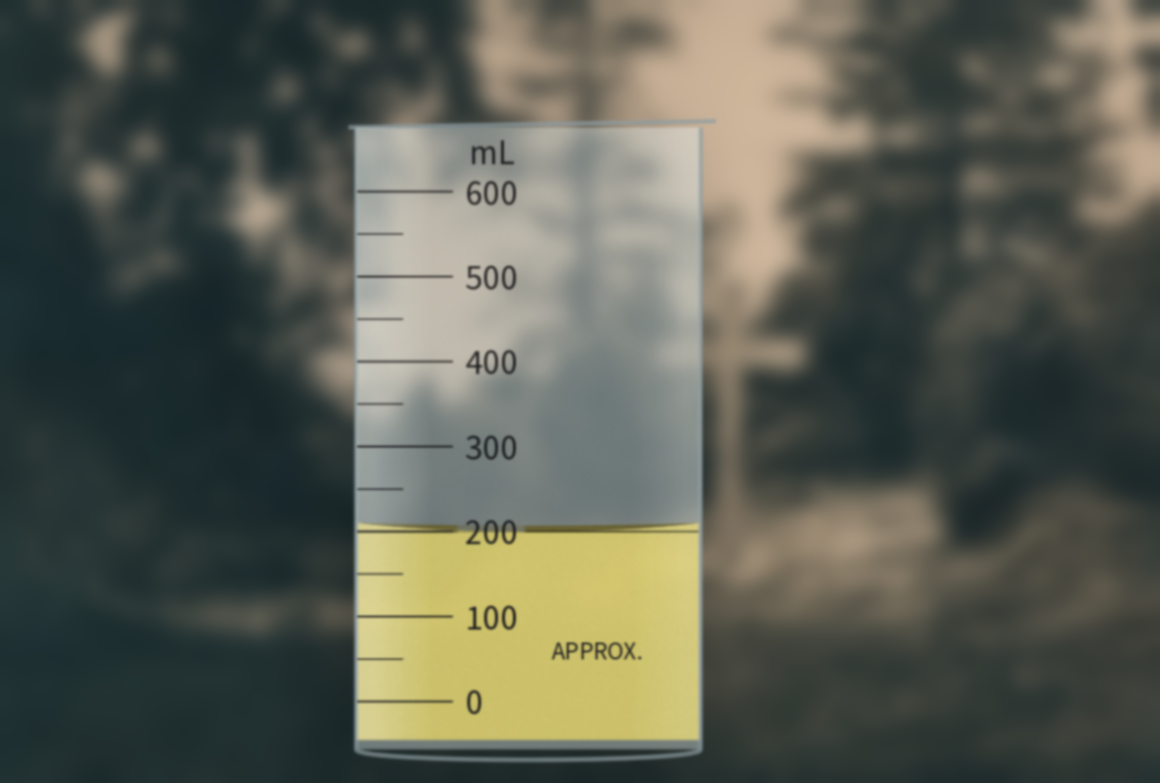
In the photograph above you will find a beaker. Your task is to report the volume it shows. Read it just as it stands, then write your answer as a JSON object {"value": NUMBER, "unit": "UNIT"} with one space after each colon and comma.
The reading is {"value": 200, "unit": "mL"}
